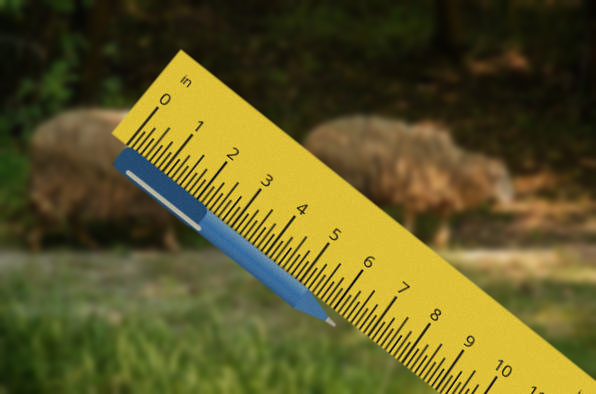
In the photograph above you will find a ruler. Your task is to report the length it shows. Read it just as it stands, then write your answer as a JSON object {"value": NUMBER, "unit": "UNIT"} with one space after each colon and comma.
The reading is {"value": 6.25, "unit": "in"}
